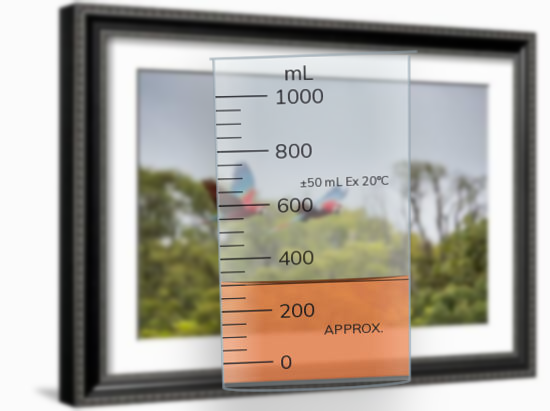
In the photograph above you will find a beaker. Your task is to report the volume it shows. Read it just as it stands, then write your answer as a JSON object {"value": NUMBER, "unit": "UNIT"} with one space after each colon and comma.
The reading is {"value": 300, "unit": "mL"}
